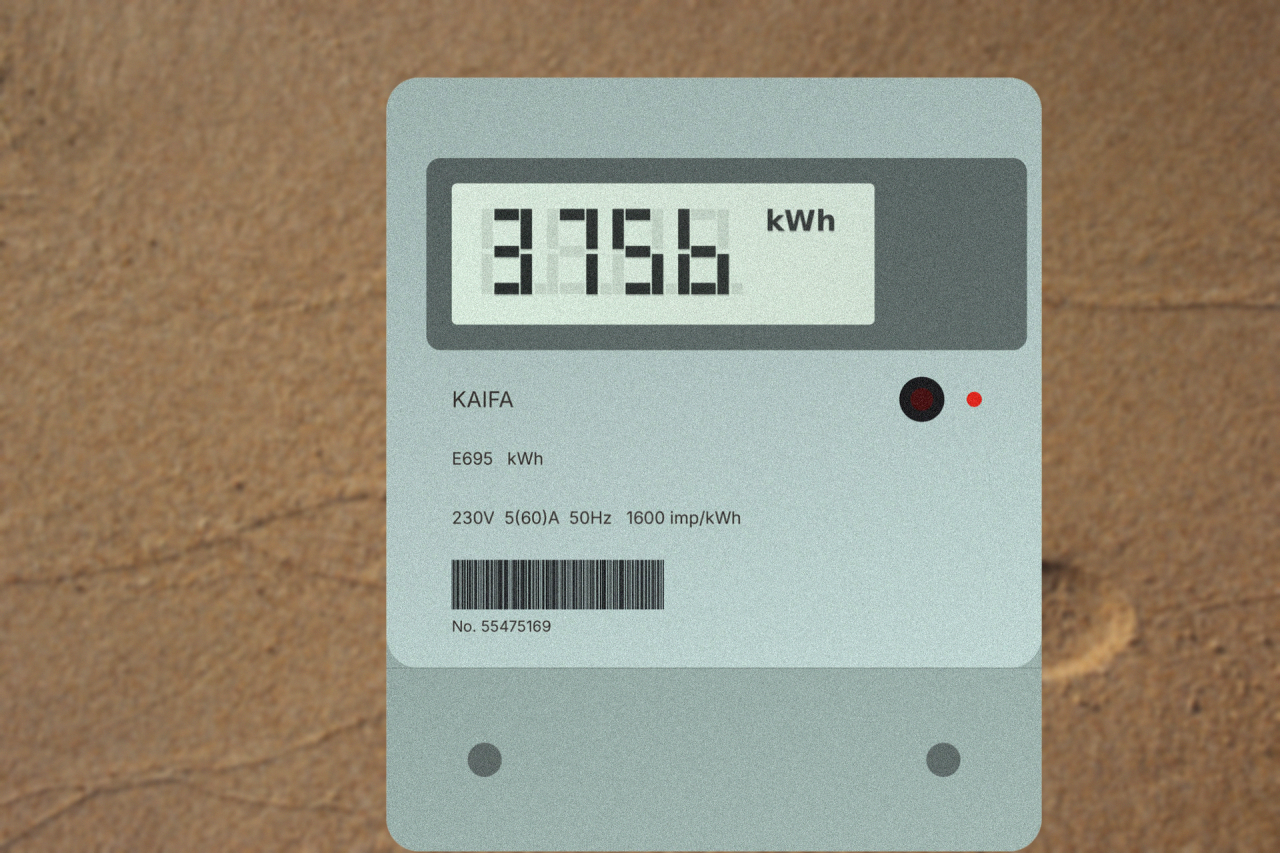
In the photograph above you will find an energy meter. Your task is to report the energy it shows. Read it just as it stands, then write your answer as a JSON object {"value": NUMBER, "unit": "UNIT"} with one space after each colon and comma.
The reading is {"value": 3756, "unit": "kWh"}
